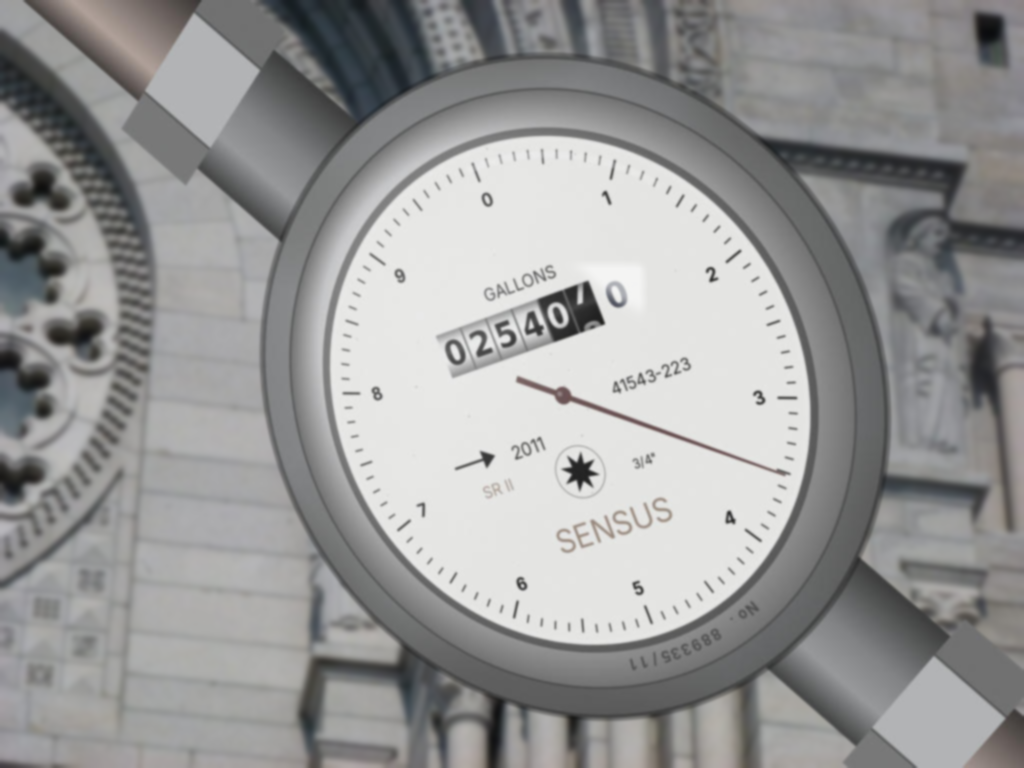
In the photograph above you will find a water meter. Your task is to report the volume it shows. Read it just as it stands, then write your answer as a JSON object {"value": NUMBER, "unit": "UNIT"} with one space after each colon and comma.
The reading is {"value": 254073.5, "unit": "gal"}
